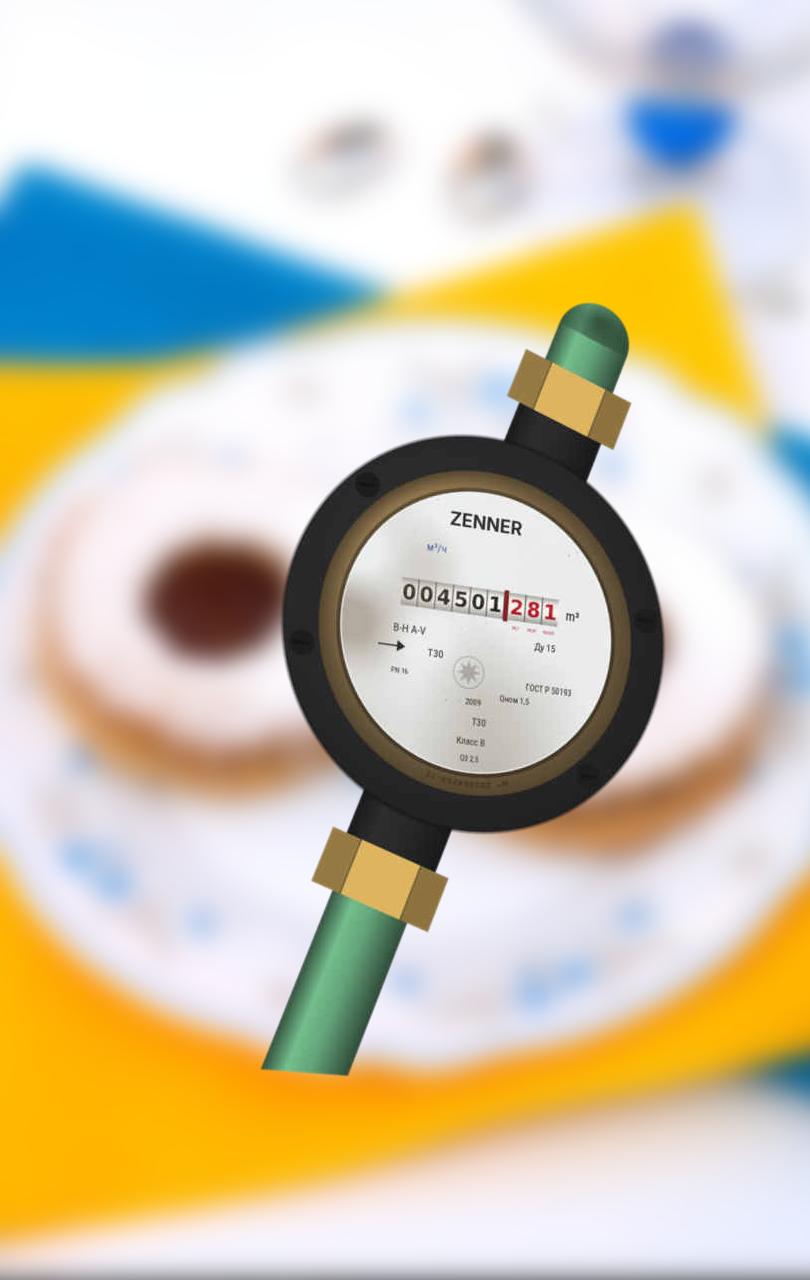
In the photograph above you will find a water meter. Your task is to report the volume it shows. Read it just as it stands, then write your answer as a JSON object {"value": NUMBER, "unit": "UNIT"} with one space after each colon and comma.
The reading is {"value": 4501.281, "unit": "m³"}
